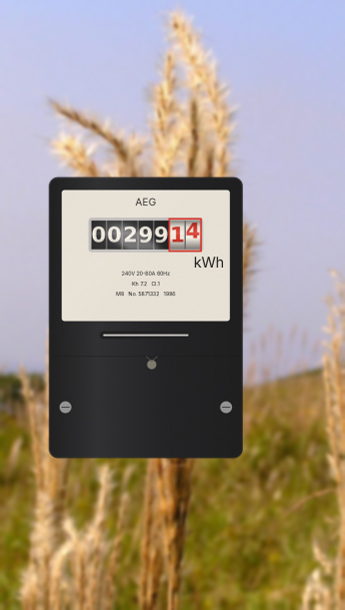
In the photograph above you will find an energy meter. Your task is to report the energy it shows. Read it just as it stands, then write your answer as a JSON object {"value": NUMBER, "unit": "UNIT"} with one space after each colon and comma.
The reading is {"value": 299.14, "unit": "kWh"}
